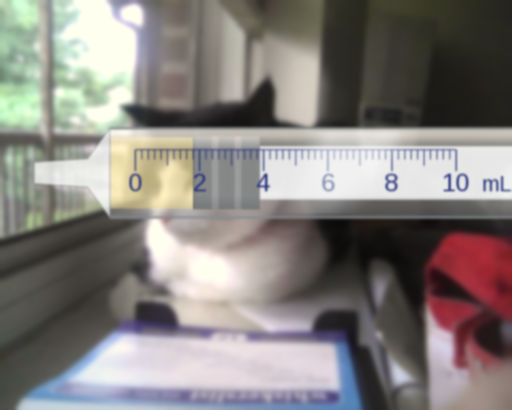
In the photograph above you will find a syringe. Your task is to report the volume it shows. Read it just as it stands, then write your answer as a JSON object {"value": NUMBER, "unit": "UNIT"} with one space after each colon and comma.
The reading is {"value": 1.8, "unit": "mL"}
